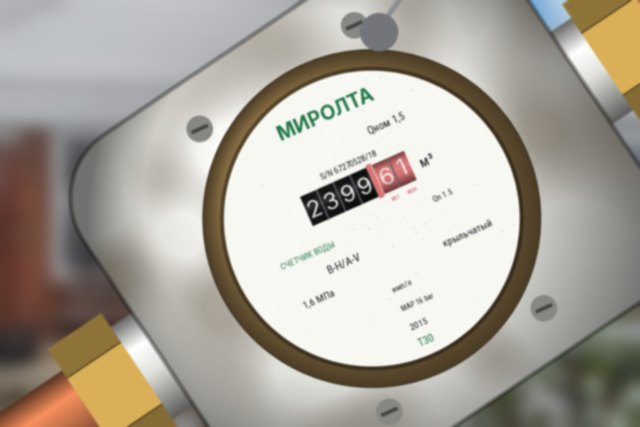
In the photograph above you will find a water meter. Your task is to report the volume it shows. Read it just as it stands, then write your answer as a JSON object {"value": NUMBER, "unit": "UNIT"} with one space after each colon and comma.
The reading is {"value": 2399.61, "unit": "m³"}
